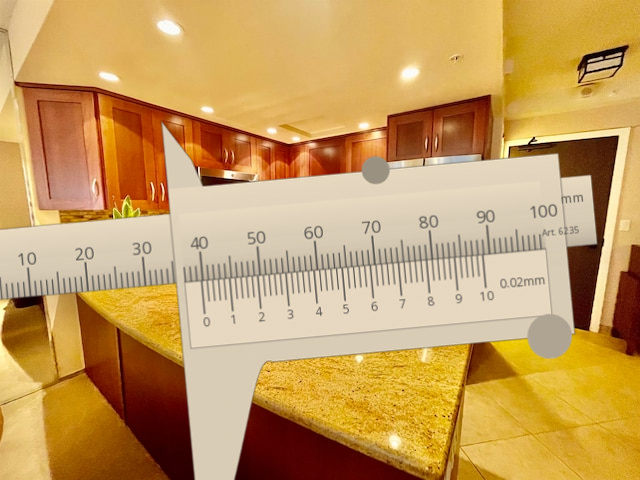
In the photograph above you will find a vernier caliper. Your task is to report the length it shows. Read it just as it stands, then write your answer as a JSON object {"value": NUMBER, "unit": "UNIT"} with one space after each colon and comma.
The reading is {"value": 39.8, "unit": "mm"}
